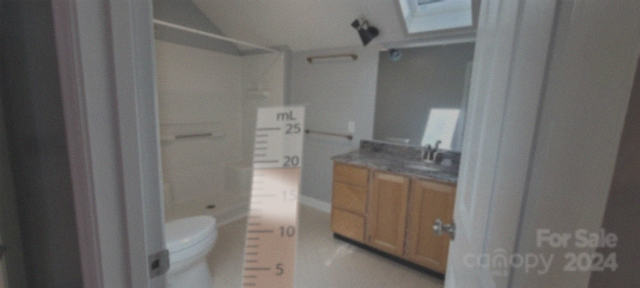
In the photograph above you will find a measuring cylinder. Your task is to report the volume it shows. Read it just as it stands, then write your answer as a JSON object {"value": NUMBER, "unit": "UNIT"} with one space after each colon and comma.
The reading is {"value": 19, "unit": "mL"}
